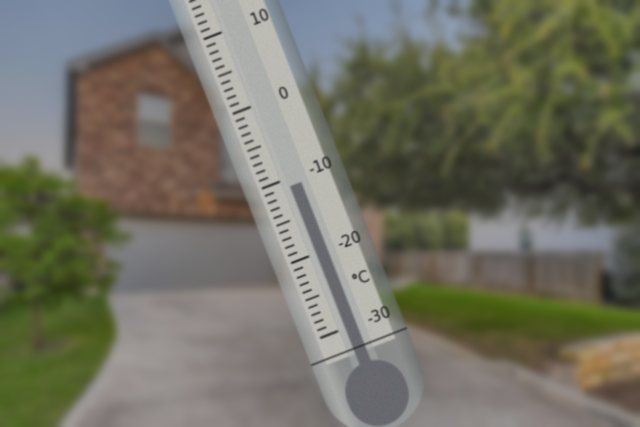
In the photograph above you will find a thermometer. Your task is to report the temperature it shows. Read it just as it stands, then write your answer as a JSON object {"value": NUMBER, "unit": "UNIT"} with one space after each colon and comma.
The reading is {"value": -11, "unit": "°C"}
